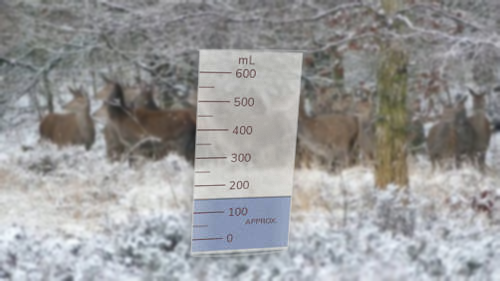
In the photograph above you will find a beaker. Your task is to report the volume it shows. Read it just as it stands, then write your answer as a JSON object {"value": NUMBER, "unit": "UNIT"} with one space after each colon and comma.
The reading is {"value": 150, "unit": "mL"}
